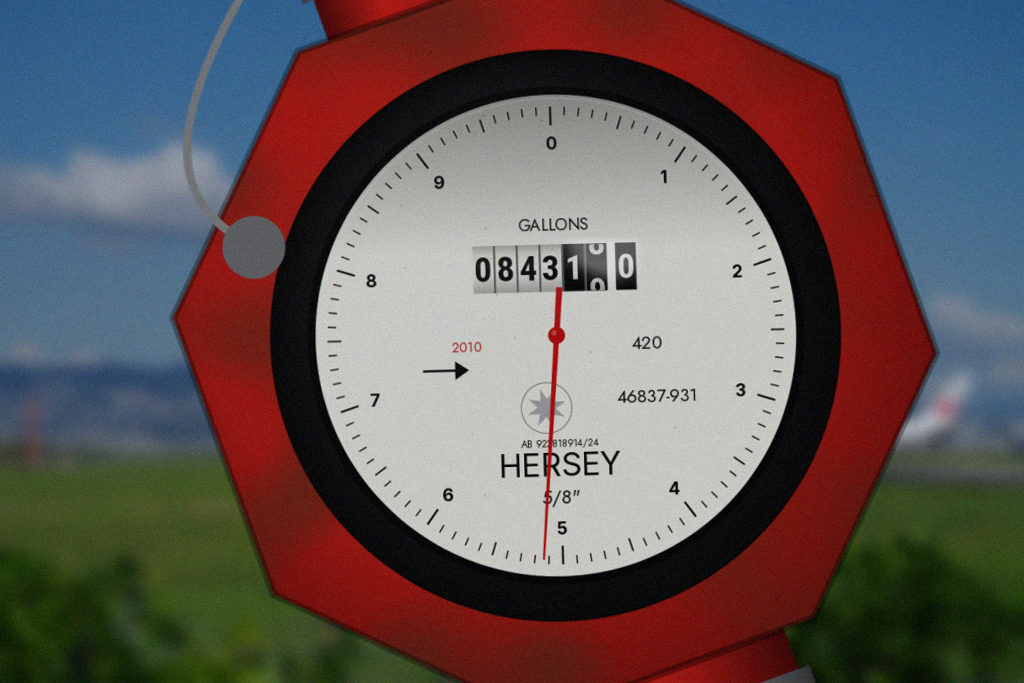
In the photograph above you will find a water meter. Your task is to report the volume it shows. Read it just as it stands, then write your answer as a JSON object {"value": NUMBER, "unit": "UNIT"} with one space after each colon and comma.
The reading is {"value": 843185.1, "unit": "gal"}
